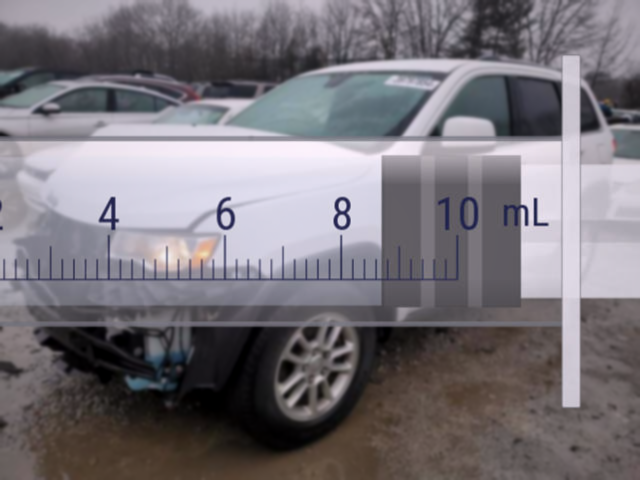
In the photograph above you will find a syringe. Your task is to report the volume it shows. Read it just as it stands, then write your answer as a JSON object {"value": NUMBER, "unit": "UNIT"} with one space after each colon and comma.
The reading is {"value": 8.7, "unit": "mL"}
